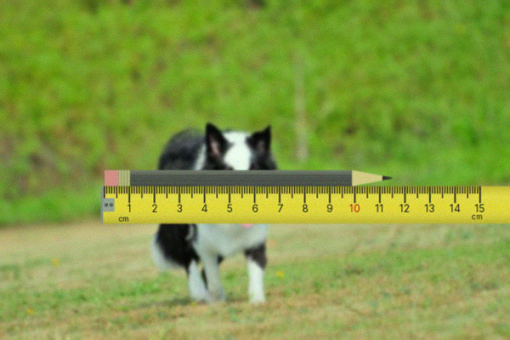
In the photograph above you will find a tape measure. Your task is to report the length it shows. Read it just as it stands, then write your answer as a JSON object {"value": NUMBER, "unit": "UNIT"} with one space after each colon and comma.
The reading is {"value": 11.5, "unit": "cm"}
